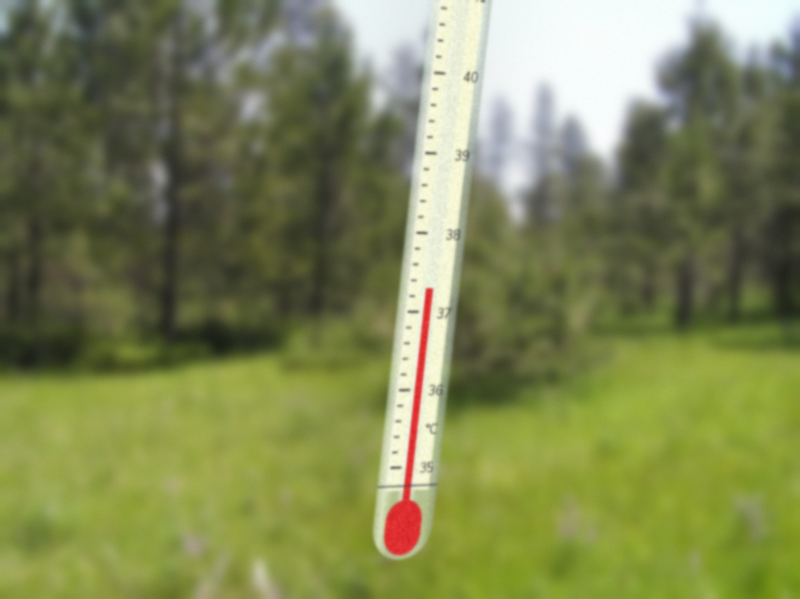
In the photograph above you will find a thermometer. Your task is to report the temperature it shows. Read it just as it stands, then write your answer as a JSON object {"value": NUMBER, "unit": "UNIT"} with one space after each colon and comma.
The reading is {"value": 37.3, "unit": "°C"}
